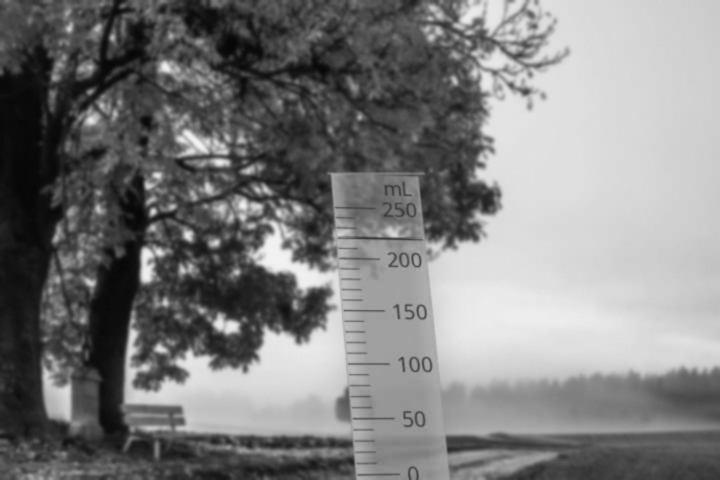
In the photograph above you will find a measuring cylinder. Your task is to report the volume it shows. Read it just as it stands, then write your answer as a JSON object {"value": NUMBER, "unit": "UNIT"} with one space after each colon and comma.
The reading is {"value": 220, "unit": "mL"}
